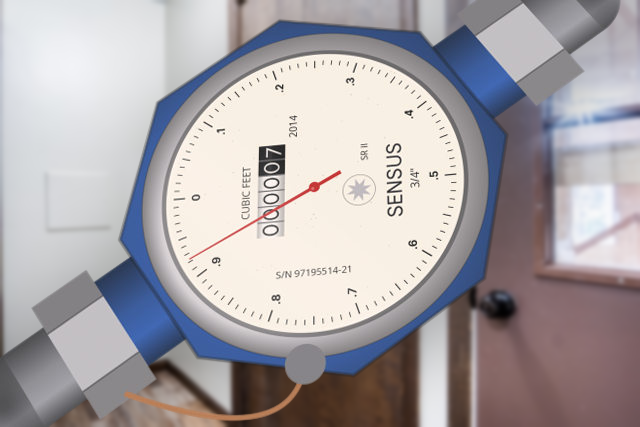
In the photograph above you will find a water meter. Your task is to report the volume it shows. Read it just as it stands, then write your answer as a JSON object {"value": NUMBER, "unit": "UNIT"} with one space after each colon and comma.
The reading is {"value": 6.92, "unit": "ft³"}
